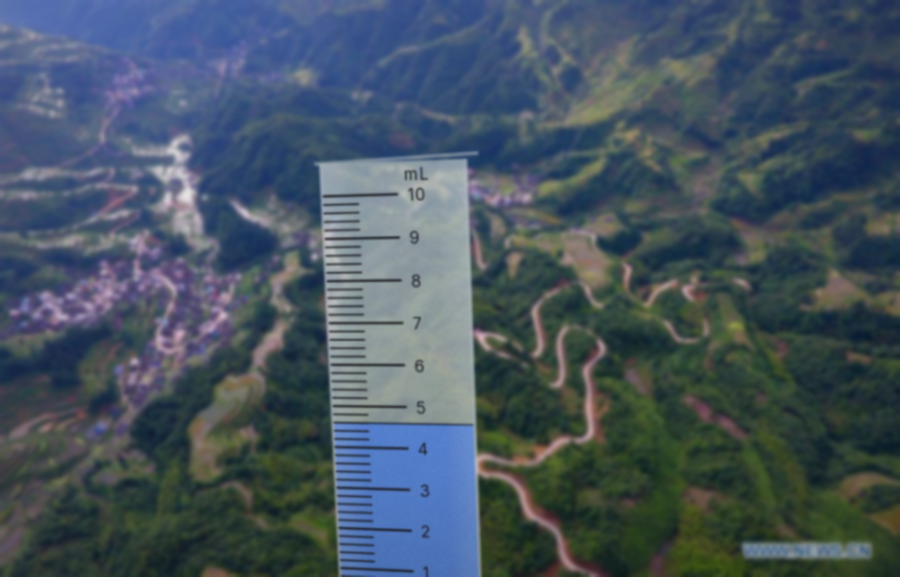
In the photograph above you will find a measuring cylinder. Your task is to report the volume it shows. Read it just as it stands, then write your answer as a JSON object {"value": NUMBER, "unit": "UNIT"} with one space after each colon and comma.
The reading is {"value": 4.6, "unit": "mL"}
